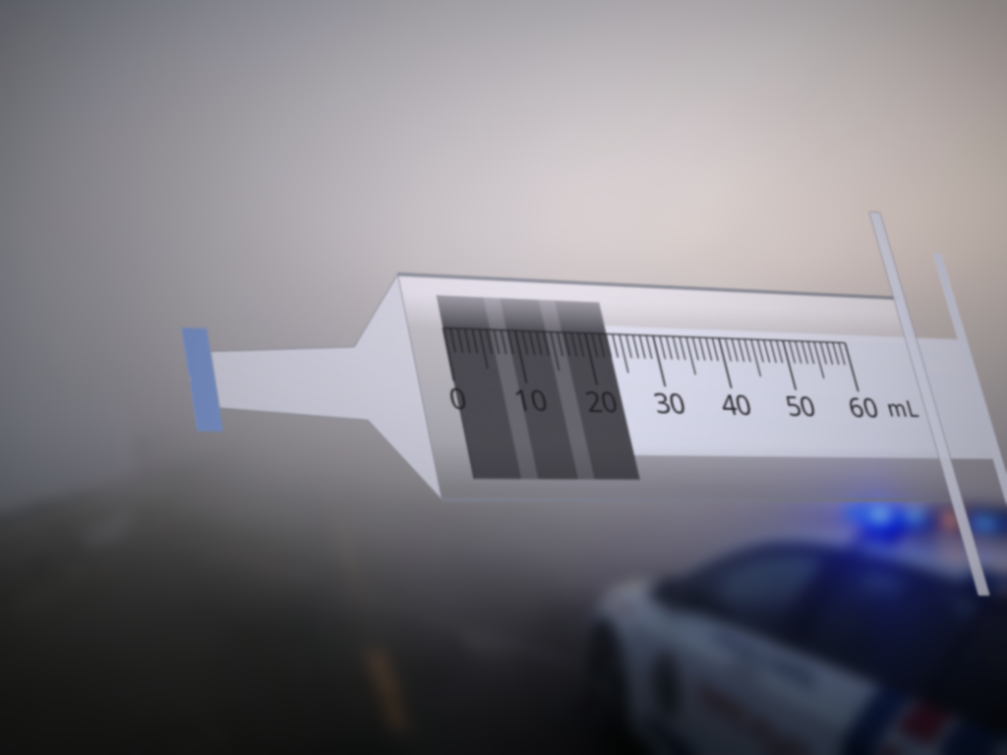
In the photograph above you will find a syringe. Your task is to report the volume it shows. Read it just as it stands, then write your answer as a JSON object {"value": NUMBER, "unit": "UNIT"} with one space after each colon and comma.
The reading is {"value": 0, "unit": "mL"}
